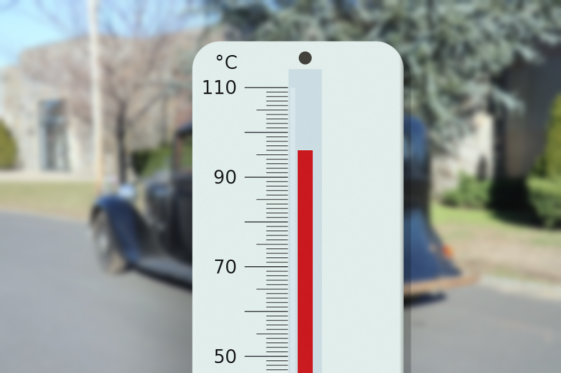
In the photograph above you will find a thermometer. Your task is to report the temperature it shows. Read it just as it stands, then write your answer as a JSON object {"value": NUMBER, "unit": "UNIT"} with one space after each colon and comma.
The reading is {"value": 96, "unit": "°C"}
